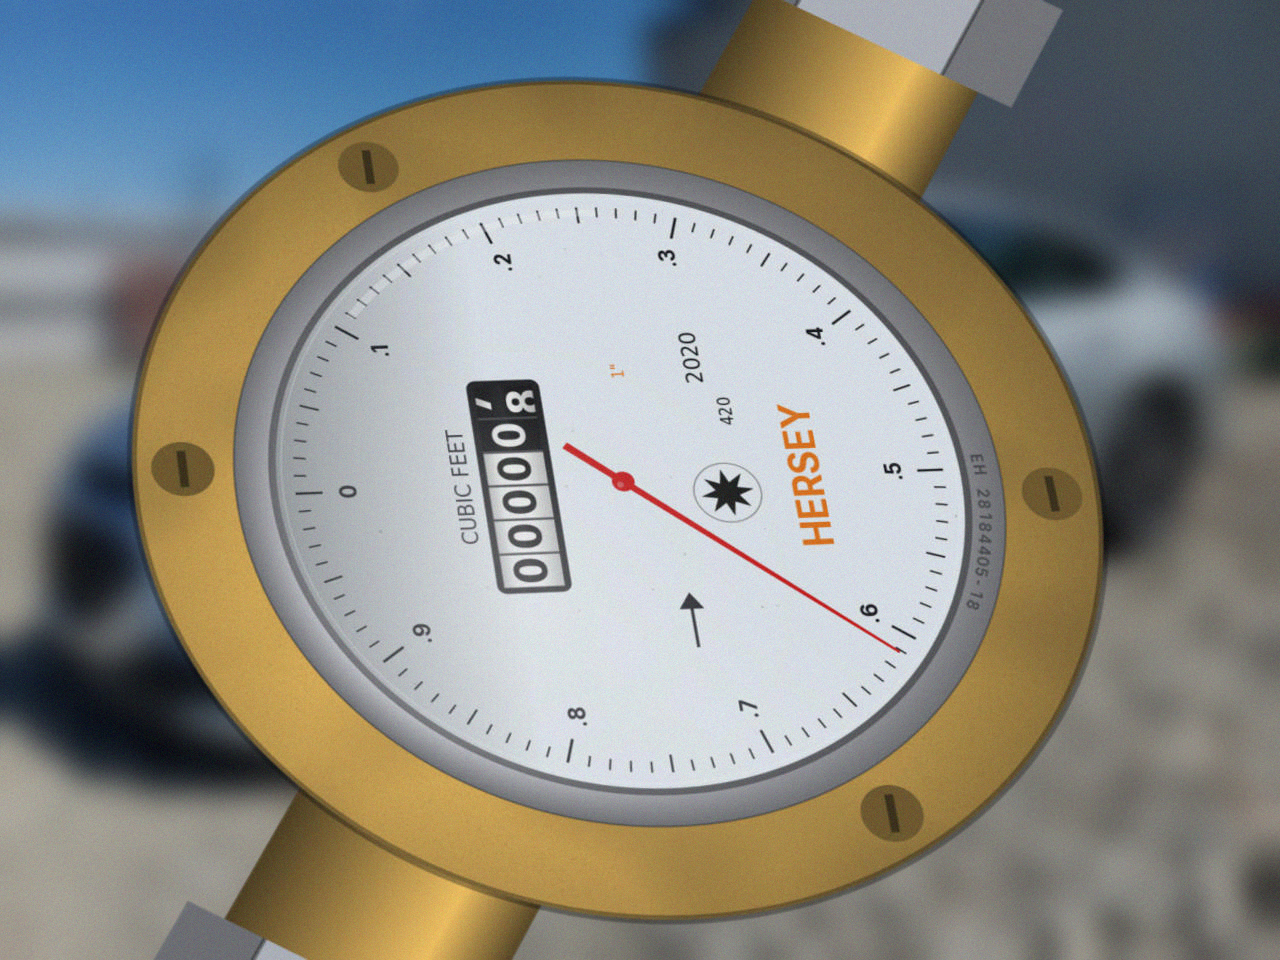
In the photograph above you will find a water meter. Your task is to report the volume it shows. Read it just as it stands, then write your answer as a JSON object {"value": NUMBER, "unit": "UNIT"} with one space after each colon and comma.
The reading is {"value": 7.61, "unit": "ft³"}
